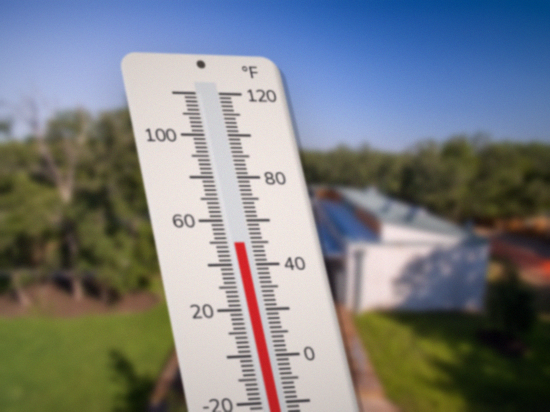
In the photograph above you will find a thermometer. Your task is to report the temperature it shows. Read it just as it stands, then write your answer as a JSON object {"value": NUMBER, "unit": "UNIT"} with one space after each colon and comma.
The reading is {"value": 50, "unit": "°F"}
